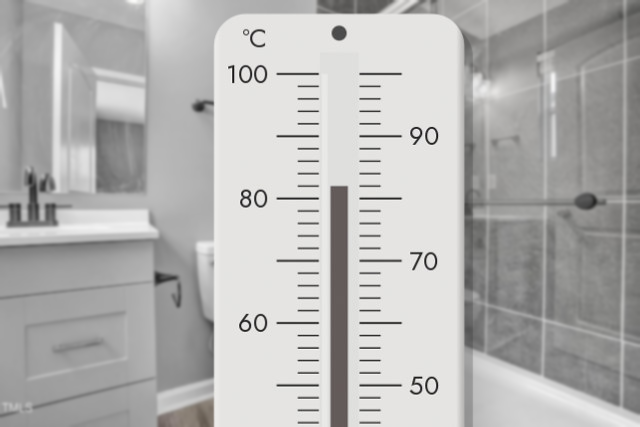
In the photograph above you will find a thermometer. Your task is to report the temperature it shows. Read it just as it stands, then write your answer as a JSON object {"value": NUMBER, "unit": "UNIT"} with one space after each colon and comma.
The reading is {"value": 82, "unit": "°C"}
